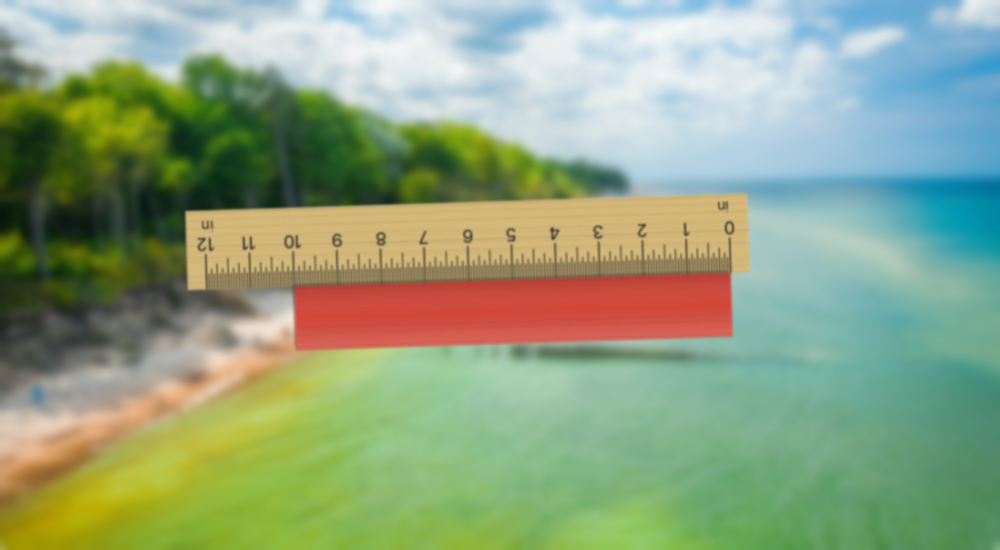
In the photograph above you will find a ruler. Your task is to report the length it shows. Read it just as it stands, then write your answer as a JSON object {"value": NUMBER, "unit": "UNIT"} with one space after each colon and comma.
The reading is {"value": 10, "unit": "in"}
